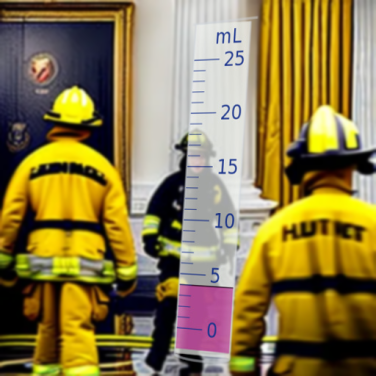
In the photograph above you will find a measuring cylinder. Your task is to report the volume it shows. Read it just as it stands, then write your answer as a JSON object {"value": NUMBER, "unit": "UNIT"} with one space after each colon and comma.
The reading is {"value": 4, "unit": "mL"}
